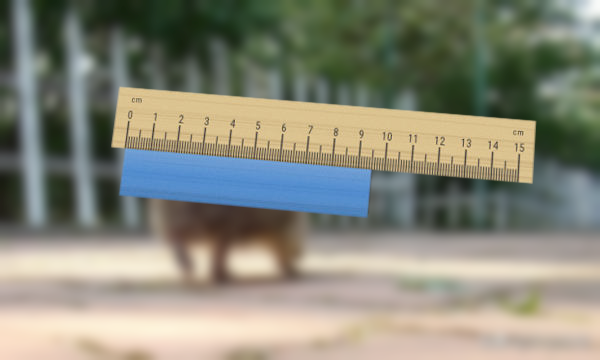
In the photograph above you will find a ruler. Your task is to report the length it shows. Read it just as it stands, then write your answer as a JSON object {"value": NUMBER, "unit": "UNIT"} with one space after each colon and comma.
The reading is {"value": 9.5, "unit": "cm"}
